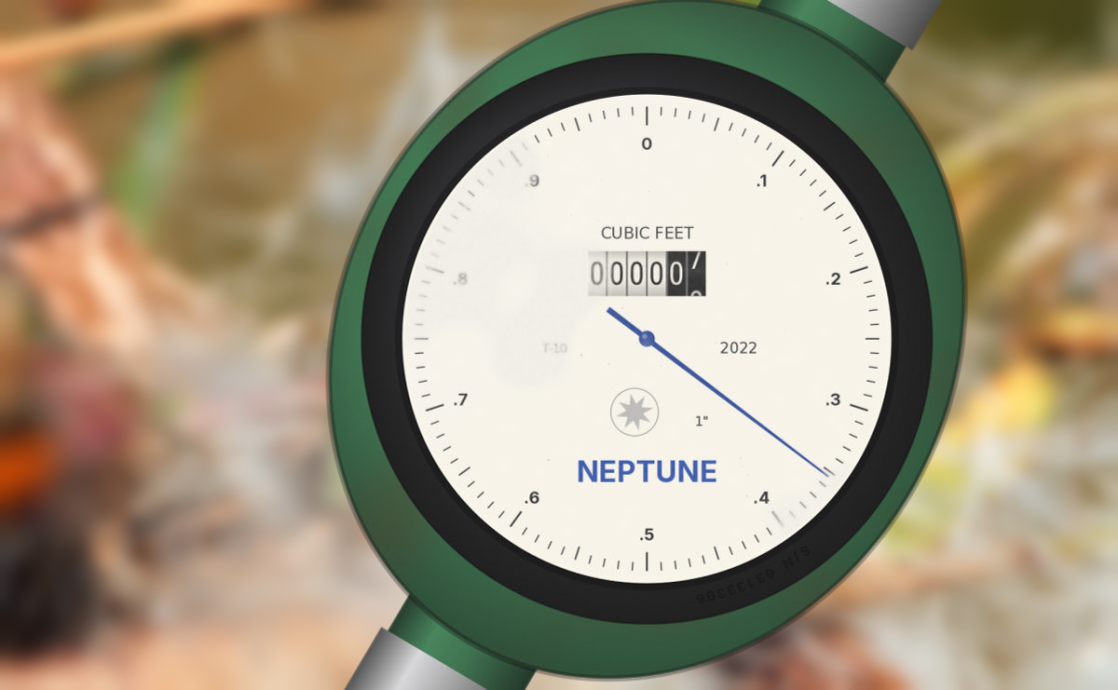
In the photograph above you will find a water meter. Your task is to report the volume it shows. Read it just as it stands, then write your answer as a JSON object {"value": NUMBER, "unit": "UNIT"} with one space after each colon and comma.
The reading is {"value": 7.35, "unit": "ft³"}
